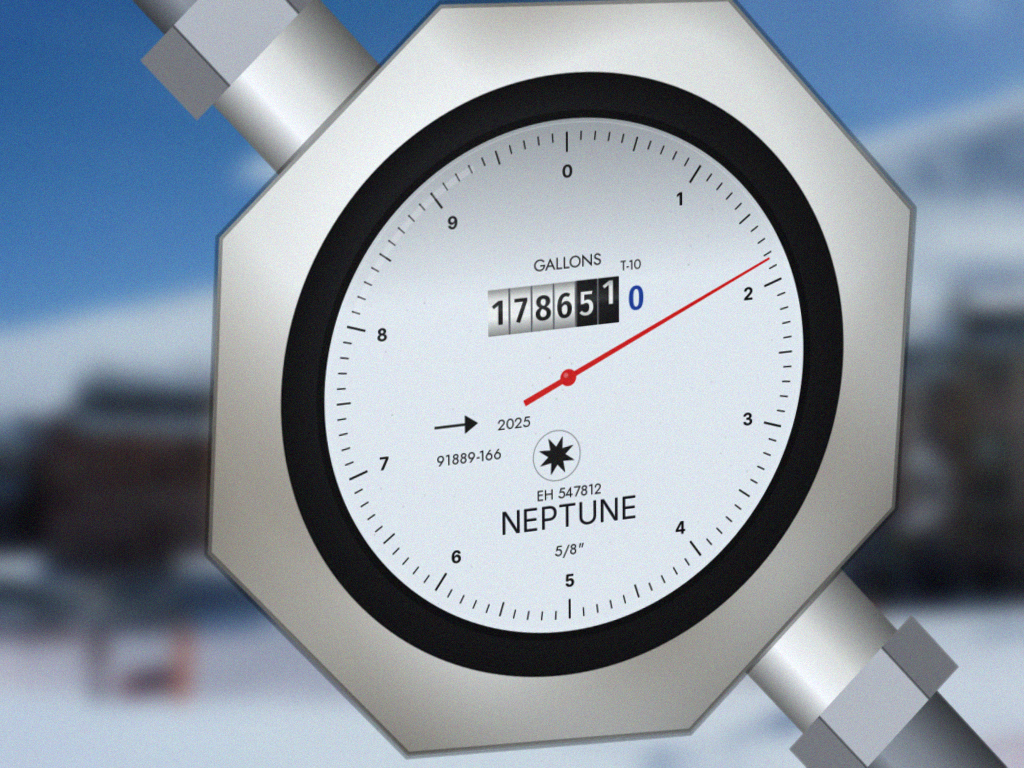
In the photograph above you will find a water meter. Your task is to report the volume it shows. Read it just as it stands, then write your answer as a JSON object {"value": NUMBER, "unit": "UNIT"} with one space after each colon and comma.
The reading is {"value": 1786511.8, "unit": "gal"}
